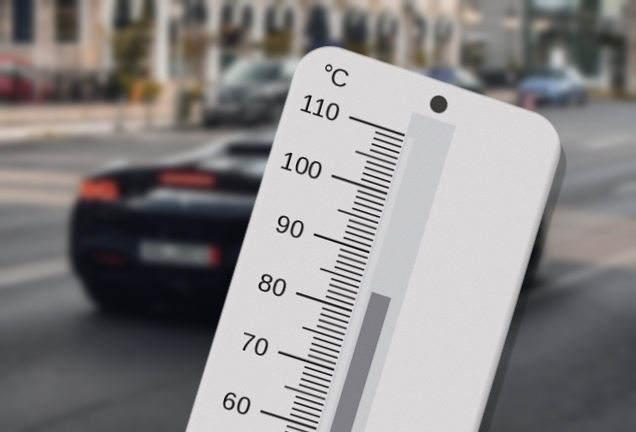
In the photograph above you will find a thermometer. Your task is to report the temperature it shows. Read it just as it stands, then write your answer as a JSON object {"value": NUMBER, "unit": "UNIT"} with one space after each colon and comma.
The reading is {"value": 84, "unit": "°C"}
